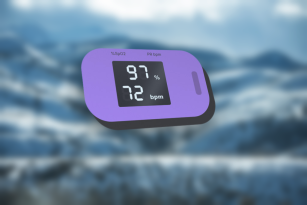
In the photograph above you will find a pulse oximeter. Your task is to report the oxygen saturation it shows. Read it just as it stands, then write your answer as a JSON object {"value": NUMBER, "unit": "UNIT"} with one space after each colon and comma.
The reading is {"value": 97, "unit": "%"}
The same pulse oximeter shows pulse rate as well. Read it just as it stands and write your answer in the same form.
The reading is {"value": 72, "unit": "bpm"}
